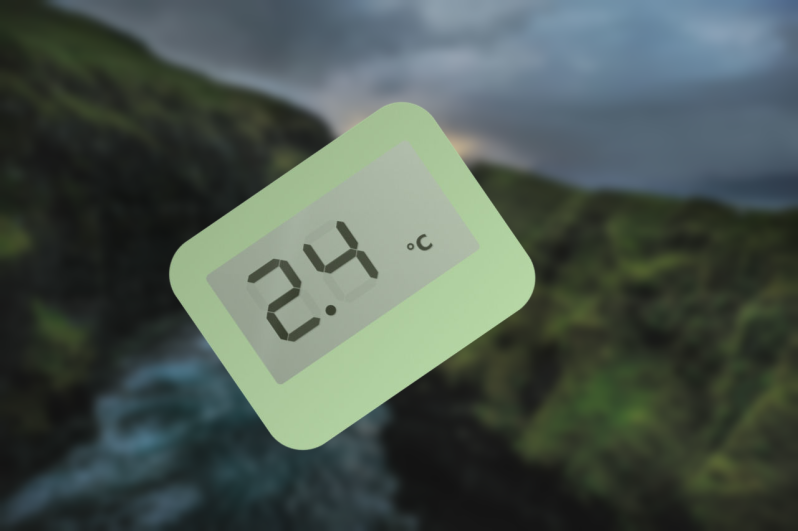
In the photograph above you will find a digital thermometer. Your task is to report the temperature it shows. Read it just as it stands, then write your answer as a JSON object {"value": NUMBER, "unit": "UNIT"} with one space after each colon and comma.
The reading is {"value": 2.4, "unit": "°C"}
